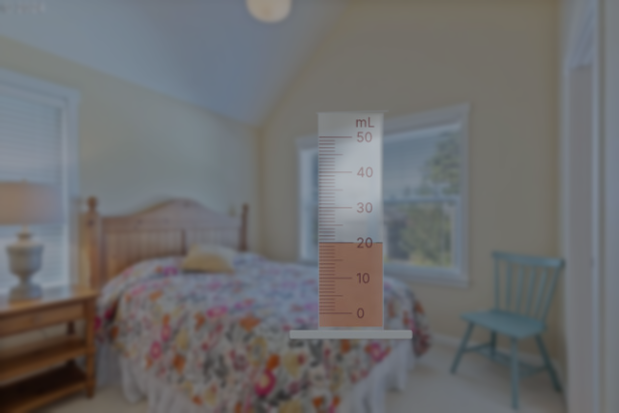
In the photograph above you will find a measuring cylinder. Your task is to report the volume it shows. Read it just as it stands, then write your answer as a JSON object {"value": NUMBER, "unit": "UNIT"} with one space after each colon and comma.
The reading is {"value": 20, "unit": "mL"}
